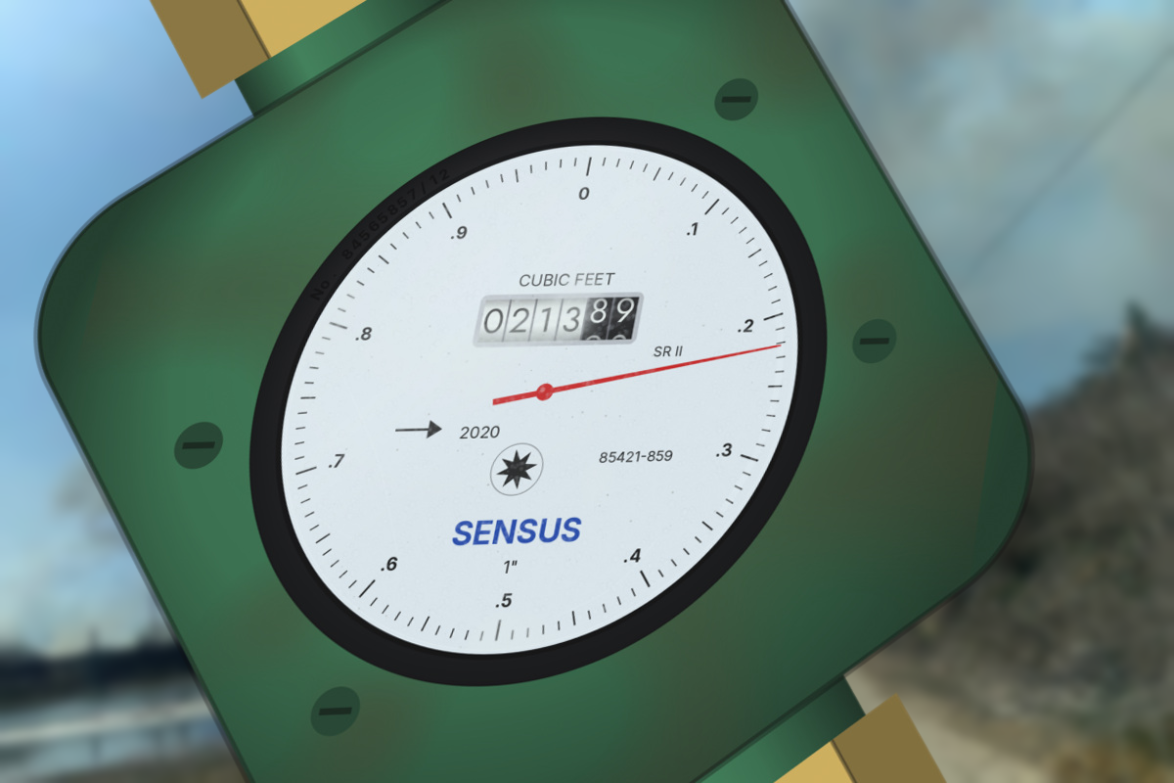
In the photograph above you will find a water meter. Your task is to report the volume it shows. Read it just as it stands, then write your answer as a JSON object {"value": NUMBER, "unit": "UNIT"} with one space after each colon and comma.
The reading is {"value": 21389.22, "unit": "ft³"}
